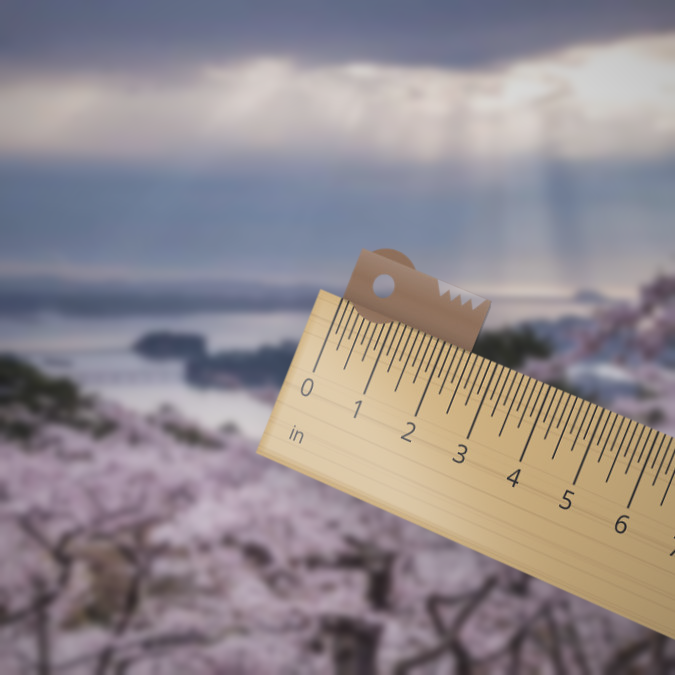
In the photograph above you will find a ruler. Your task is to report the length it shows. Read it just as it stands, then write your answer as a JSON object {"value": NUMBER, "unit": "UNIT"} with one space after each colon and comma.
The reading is {"value": 2.5, "unit": "in"}
